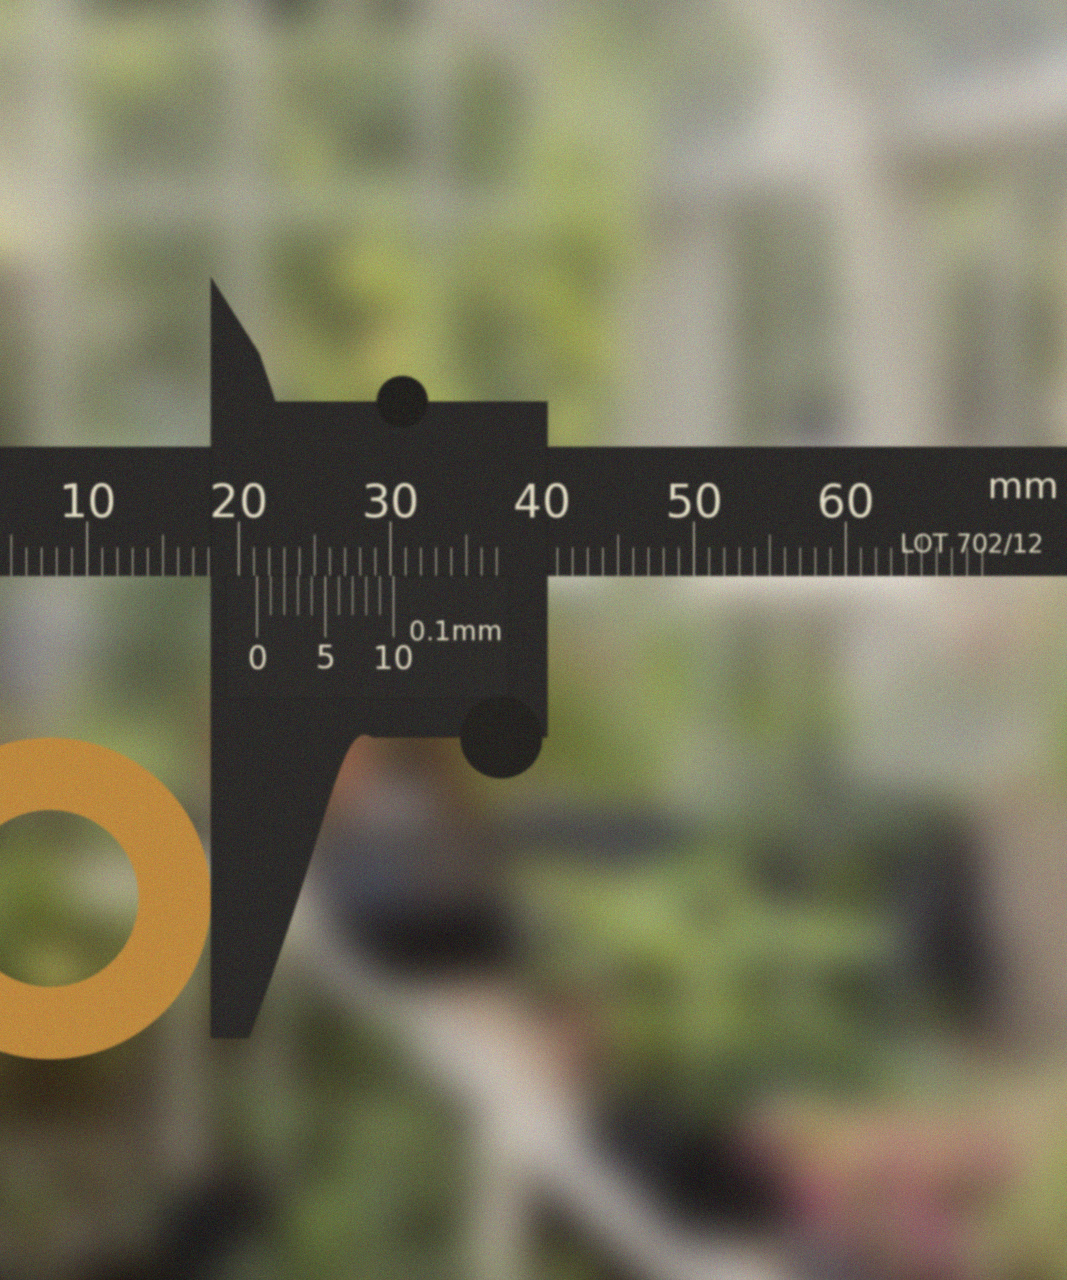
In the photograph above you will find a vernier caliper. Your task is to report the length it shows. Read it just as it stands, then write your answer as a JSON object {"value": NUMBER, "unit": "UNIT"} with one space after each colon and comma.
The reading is {"value": 21.2, "unit": "mm"}
